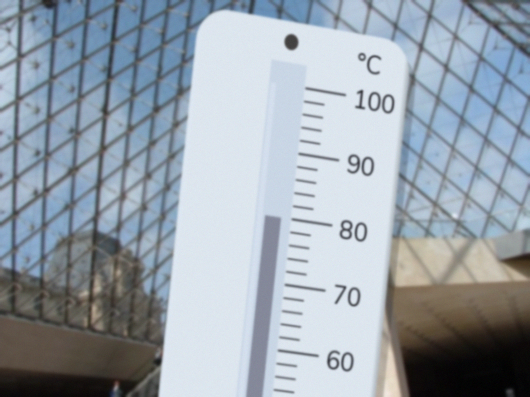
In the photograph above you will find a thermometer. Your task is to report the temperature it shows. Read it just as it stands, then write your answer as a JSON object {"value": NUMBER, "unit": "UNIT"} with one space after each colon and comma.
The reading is {"value": 80, "unit": "°C"}
